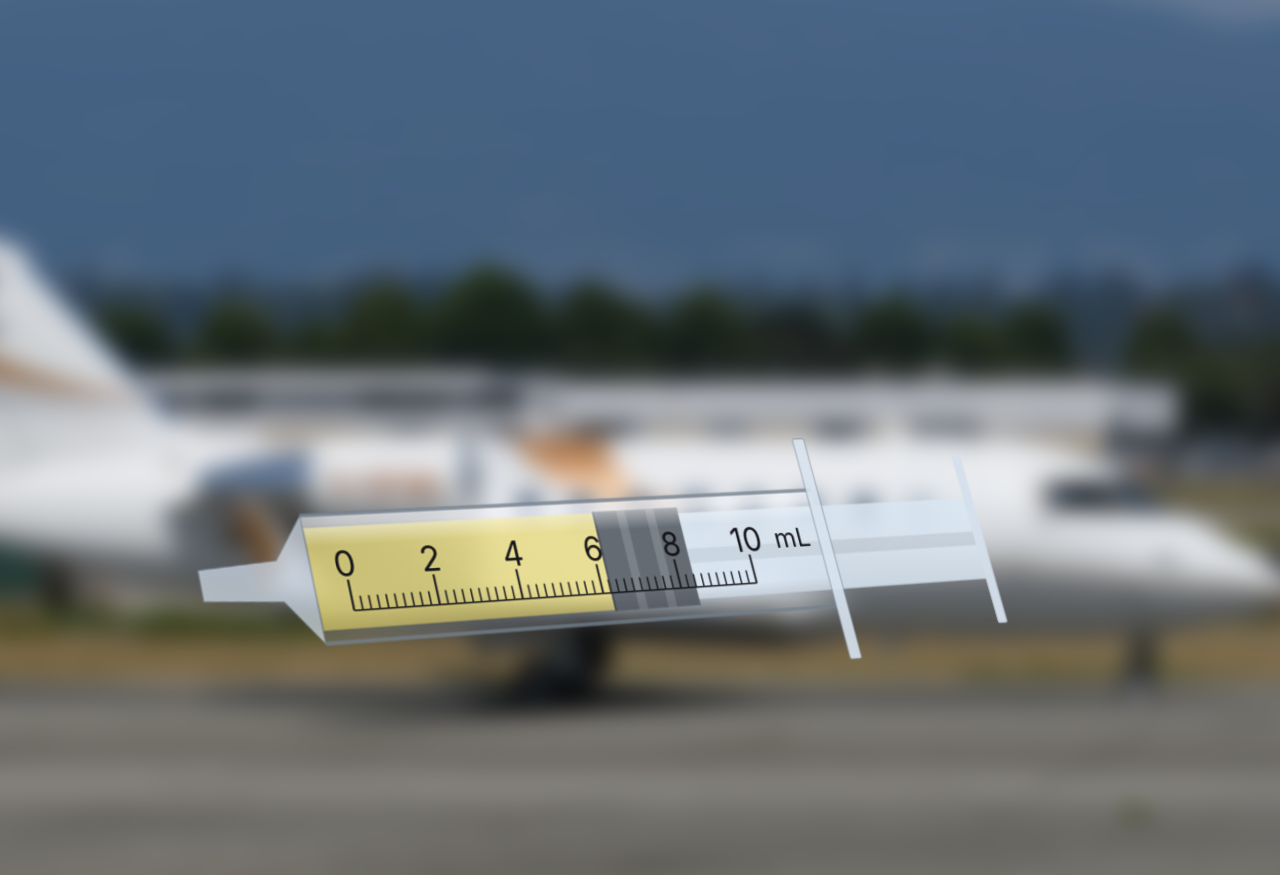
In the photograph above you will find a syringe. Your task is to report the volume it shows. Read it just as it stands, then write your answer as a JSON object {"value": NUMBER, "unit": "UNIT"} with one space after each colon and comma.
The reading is {"value": 6.2, "unit": "mL"}
